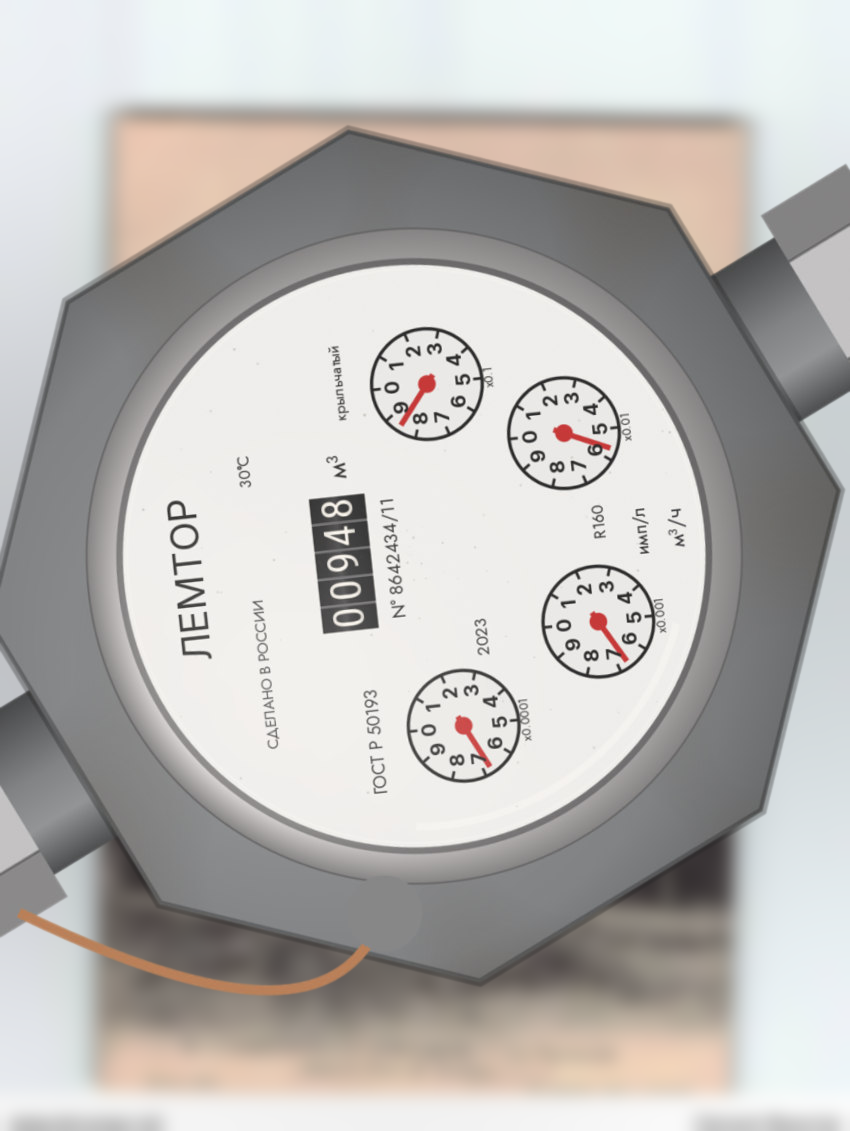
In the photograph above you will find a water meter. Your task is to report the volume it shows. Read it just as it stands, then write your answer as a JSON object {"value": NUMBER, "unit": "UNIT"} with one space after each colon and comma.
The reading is {"value": 948.8566, "unit": "m³"}
